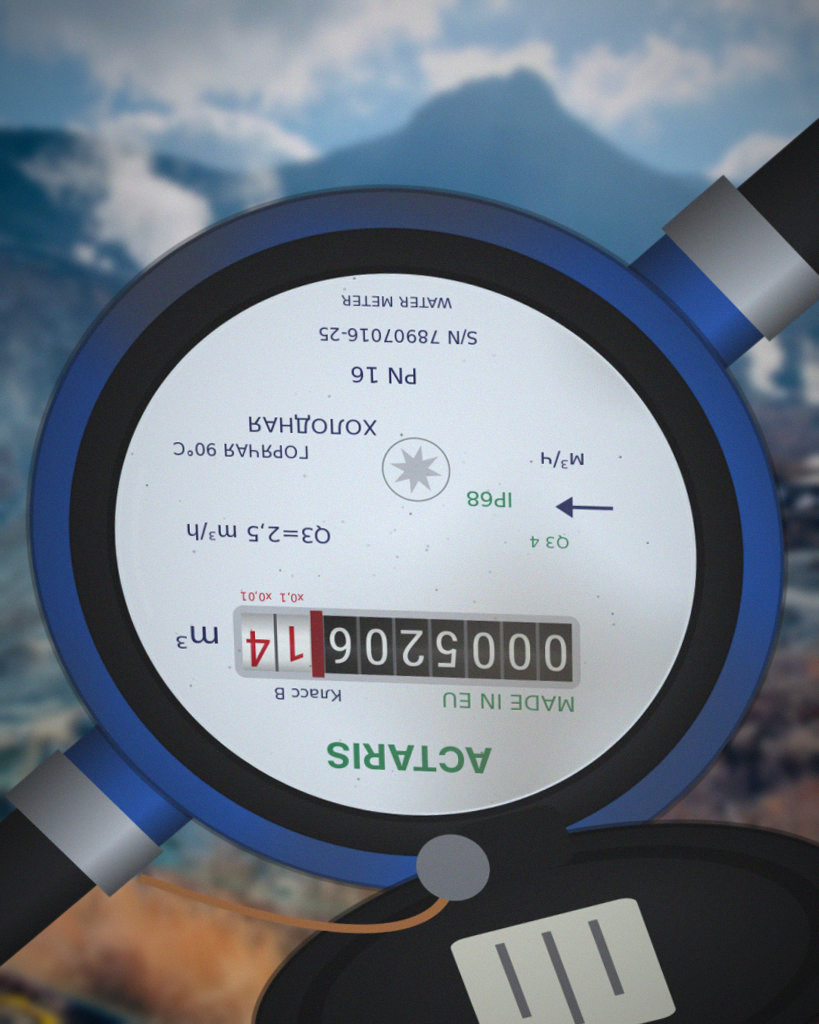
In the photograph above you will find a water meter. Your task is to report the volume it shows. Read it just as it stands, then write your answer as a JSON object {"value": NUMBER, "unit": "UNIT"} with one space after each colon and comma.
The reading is {"value": 5206.14, "unit": "m³"}
